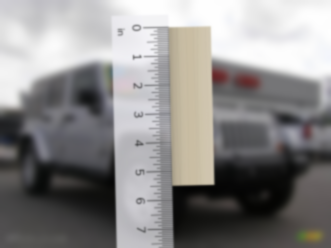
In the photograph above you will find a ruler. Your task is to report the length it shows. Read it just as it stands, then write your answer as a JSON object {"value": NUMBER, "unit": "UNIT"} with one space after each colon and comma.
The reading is {"value": 5.5, "unit": "in"}
